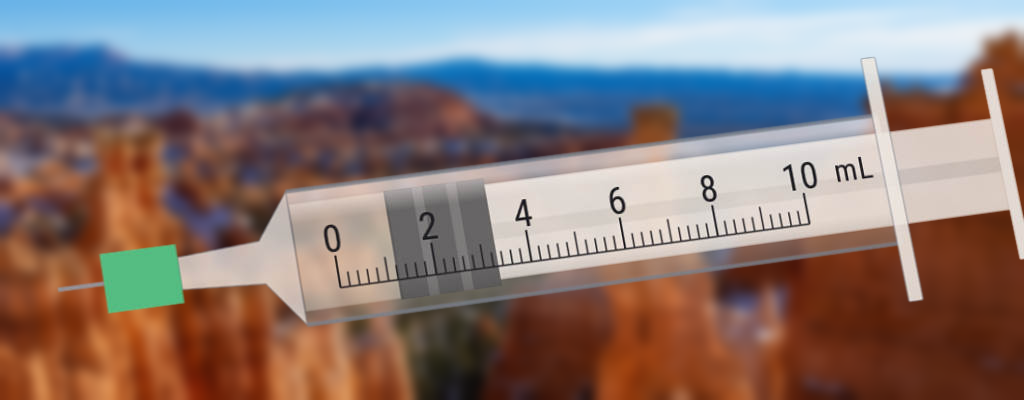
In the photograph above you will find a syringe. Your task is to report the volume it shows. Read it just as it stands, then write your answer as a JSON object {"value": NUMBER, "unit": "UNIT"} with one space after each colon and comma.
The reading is {"value": 1.2, "unit": "mL"}
